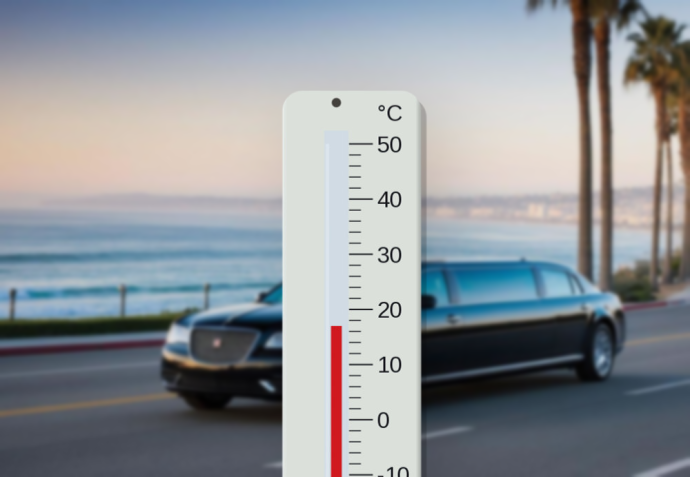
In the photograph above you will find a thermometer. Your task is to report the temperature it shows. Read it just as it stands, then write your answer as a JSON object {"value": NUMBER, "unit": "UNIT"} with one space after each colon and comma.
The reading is {"value": 17, "unit": "°C"}
